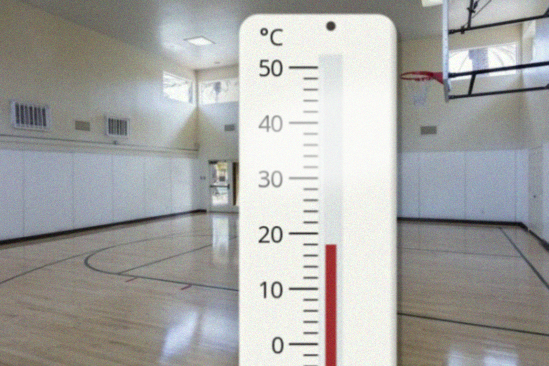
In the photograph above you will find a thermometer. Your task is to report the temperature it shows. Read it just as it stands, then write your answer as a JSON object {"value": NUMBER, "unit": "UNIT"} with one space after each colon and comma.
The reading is {"value": 18, "unit": "°C"}
